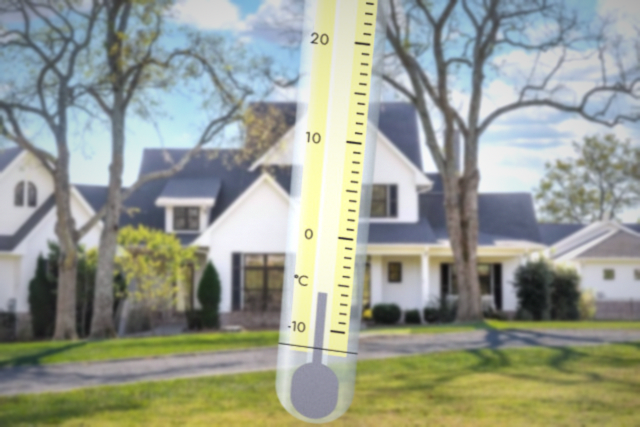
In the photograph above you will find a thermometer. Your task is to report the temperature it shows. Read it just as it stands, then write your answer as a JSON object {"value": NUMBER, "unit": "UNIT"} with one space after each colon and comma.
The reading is {"value": -6, "unit": "°C"}
